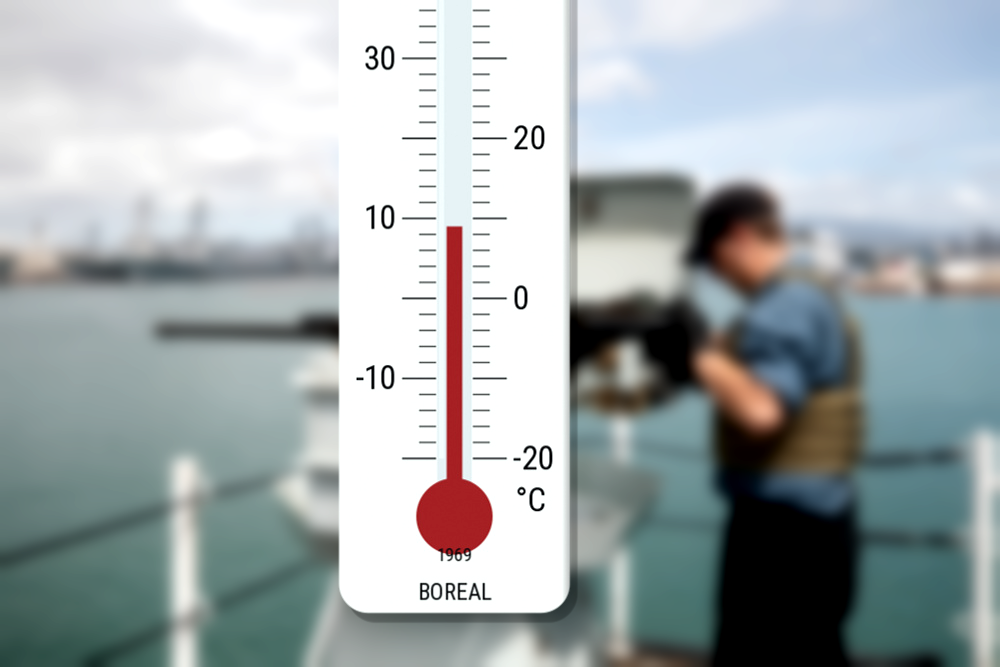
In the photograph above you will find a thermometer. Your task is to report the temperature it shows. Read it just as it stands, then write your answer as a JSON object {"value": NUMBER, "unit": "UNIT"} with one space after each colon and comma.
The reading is {"value": 9, "unit": "°C"}
